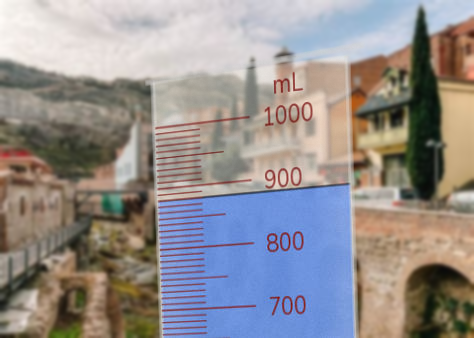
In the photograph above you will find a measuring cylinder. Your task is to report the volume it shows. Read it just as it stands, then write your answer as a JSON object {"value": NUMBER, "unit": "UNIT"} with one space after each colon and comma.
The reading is {"value": 880, "unit": "mL"}
